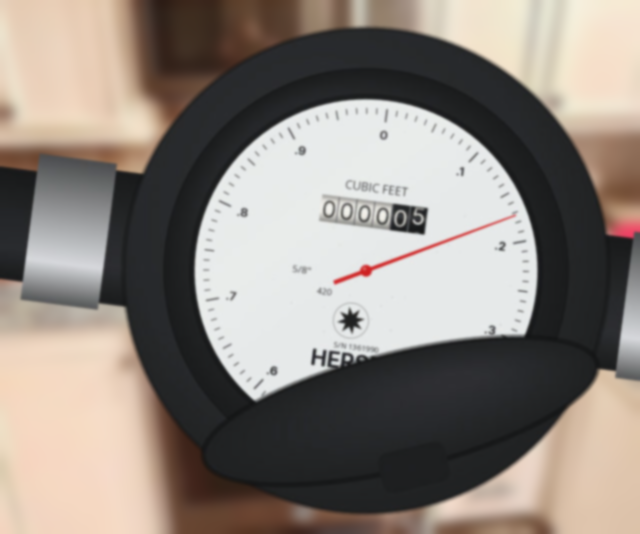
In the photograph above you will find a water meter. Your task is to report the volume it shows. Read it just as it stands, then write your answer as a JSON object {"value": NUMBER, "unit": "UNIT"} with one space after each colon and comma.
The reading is {"value": 5.17, "unit": "ft³"}
